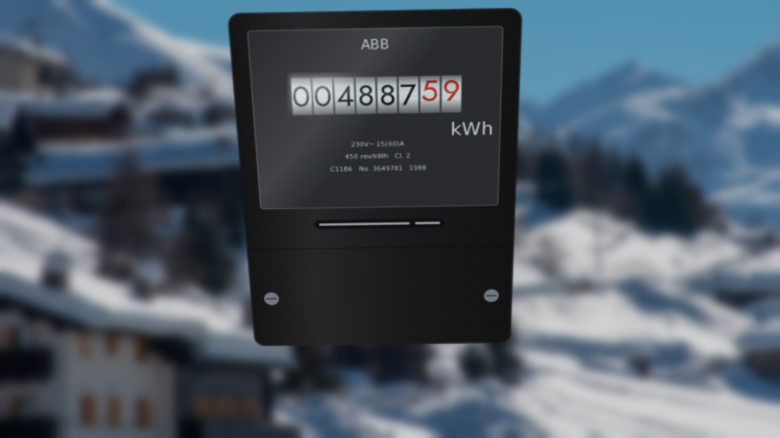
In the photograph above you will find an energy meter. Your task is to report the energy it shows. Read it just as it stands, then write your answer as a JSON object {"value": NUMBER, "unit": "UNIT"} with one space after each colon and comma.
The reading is {"value": 4887.59, "unit": "kWh"}
